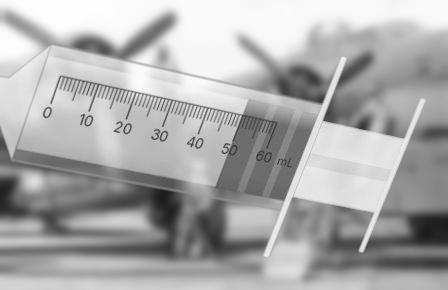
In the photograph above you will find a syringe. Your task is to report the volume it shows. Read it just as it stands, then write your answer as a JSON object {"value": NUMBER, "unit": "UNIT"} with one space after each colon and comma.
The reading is {"value": 50, "unit": "mL"}
